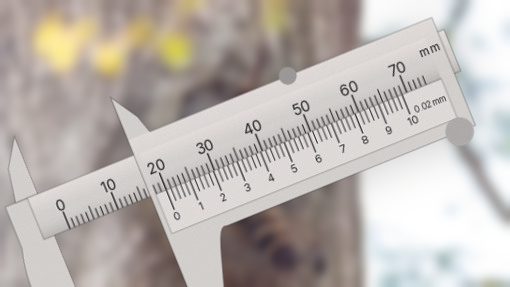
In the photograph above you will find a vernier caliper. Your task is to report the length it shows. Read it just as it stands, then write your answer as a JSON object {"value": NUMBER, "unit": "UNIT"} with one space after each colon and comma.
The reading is {"value": 20.0, "unit": "mm"}
